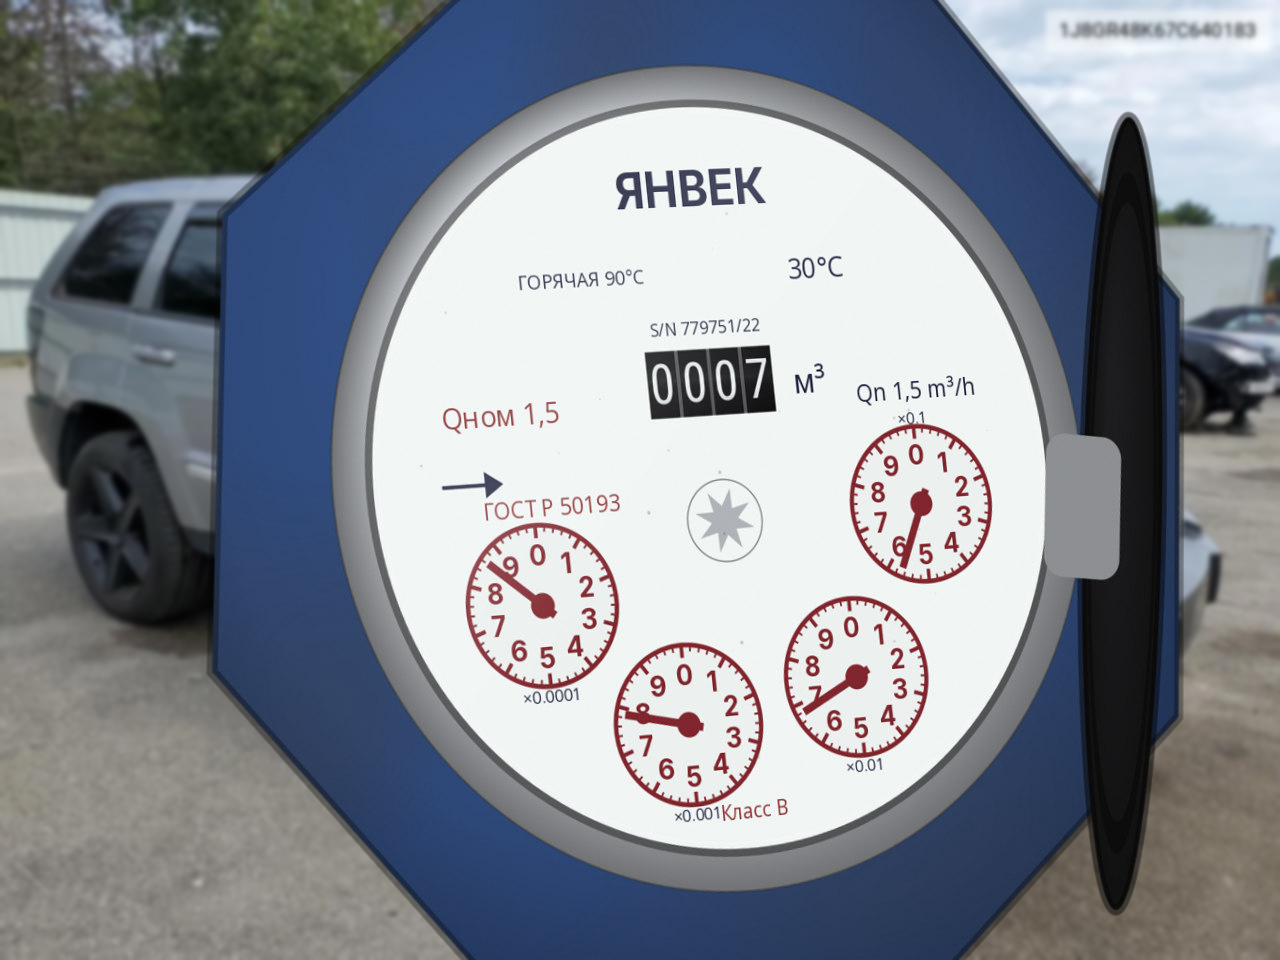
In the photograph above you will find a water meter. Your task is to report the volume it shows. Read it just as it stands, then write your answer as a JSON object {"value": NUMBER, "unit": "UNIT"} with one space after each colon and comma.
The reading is {"value": 7.5678, "unit": "m³"}
